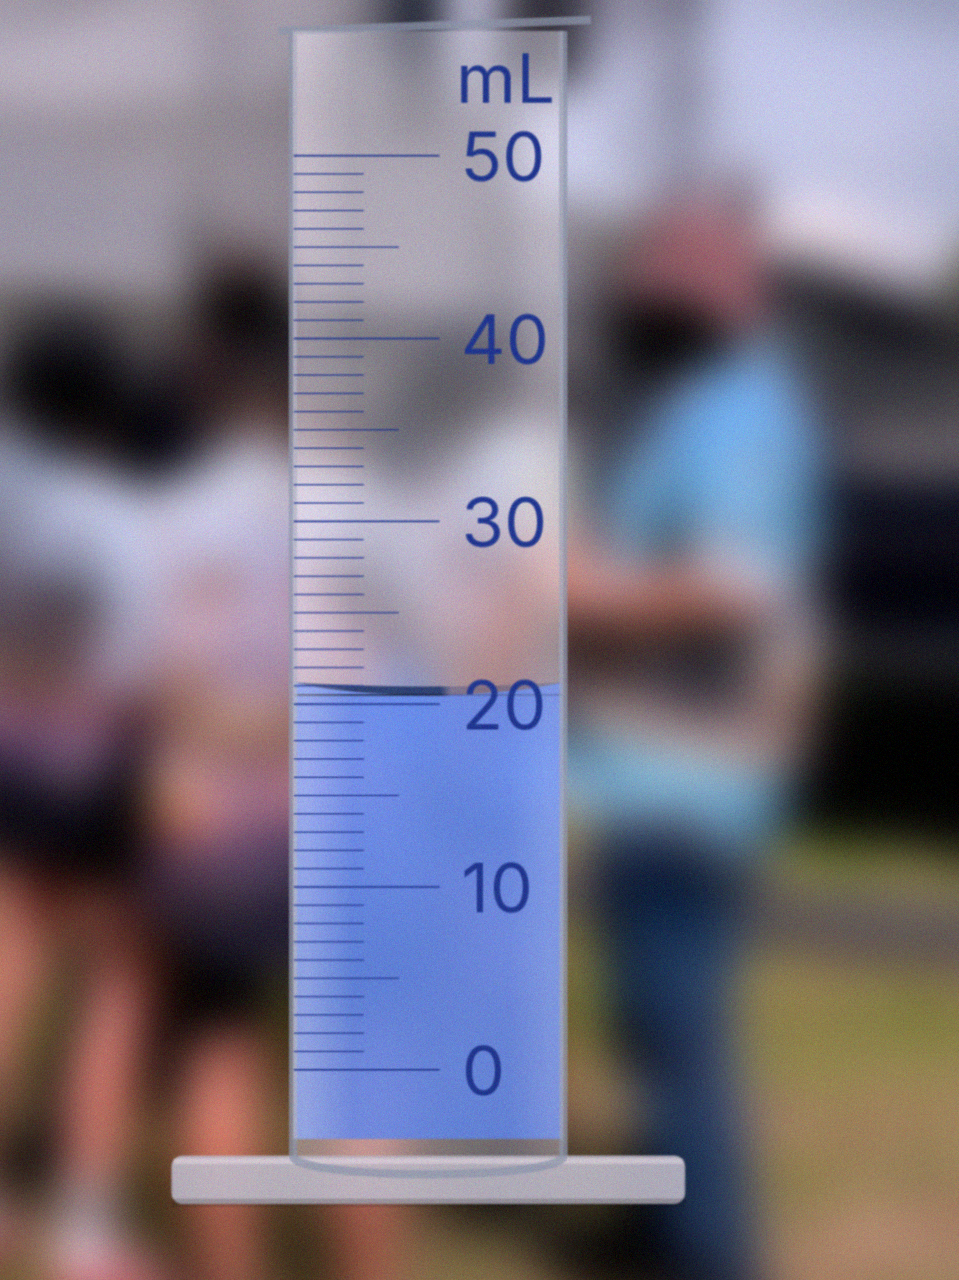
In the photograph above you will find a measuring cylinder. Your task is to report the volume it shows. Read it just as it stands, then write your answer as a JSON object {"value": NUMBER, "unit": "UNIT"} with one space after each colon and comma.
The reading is {"value": 20.5, "unit": "mL"}
